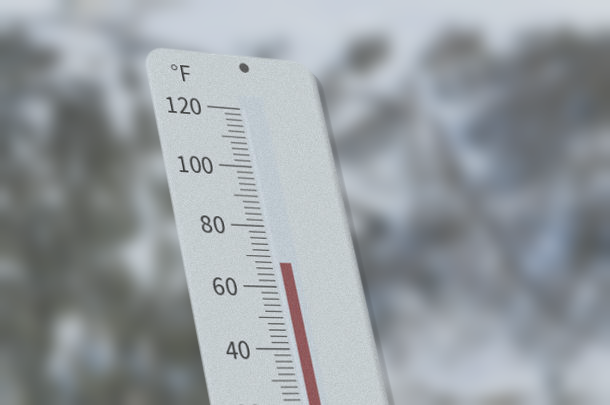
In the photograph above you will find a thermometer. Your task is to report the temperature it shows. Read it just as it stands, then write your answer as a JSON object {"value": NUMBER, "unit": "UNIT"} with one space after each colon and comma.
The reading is {"value": 68, "unit": "°F"}
